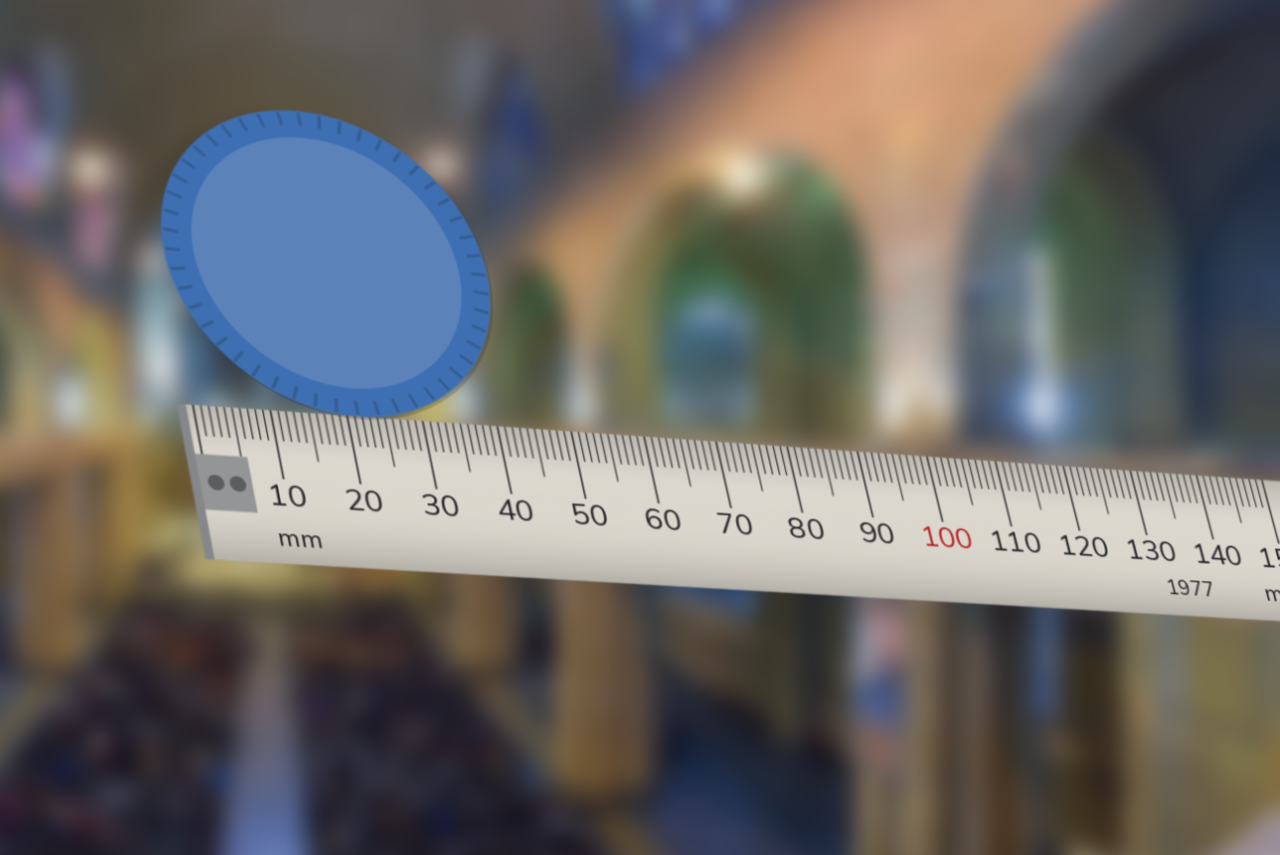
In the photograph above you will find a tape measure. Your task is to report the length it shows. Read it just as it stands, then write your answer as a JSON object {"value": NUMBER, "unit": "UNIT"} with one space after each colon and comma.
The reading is {"value": 43, "unit": "mm"}
